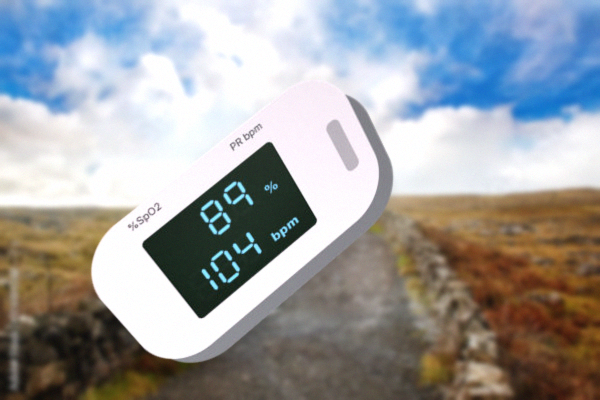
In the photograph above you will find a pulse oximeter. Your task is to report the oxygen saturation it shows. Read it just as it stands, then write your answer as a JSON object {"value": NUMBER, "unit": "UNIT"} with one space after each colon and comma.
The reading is {"value": 89, "unit": "%"}
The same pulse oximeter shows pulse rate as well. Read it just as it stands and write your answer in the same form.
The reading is {"value": 104, "unit": "bpm"}
